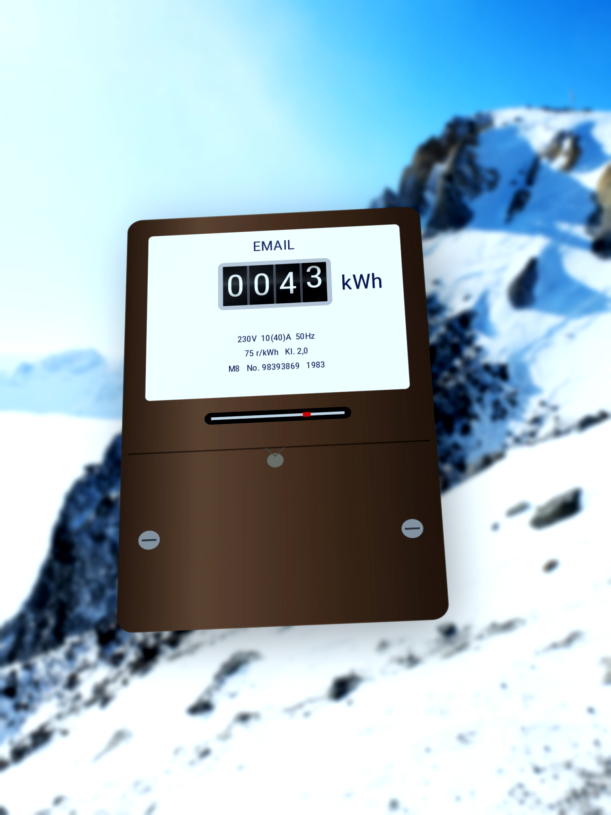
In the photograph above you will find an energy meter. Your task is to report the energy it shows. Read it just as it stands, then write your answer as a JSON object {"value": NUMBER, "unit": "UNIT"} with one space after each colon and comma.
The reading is {"value": 43, "unit": "kWh"}
